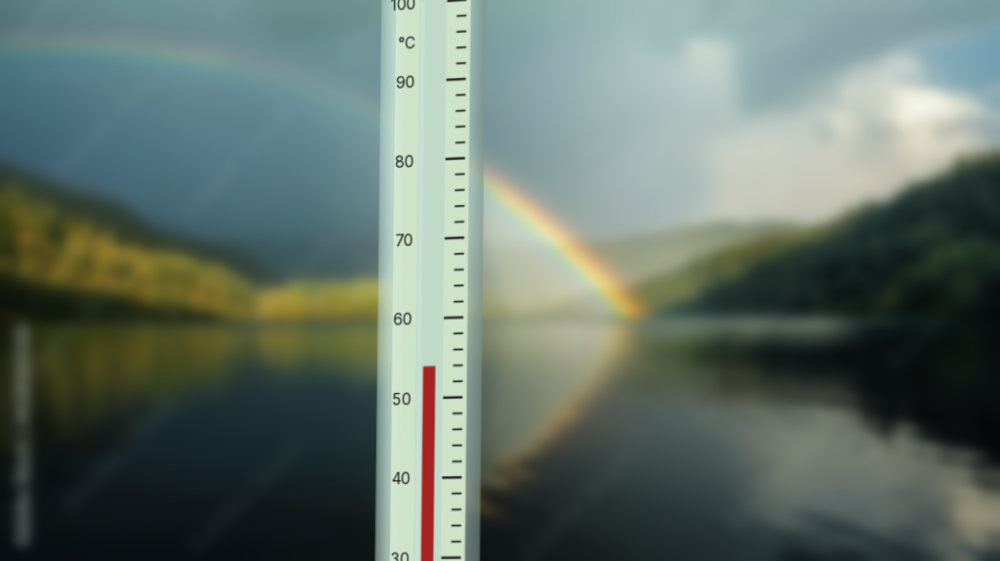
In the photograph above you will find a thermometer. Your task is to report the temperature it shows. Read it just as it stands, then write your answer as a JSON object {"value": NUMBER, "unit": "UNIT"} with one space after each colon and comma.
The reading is {"value": 54, "unit": "°C"}
